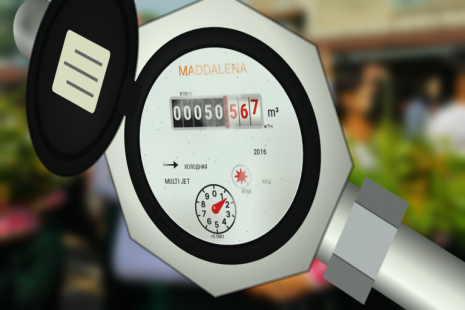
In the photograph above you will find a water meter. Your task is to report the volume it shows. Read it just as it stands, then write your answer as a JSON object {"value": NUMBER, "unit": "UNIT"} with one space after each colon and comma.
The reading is {"value": 50.5671, "unit": "m³"}
